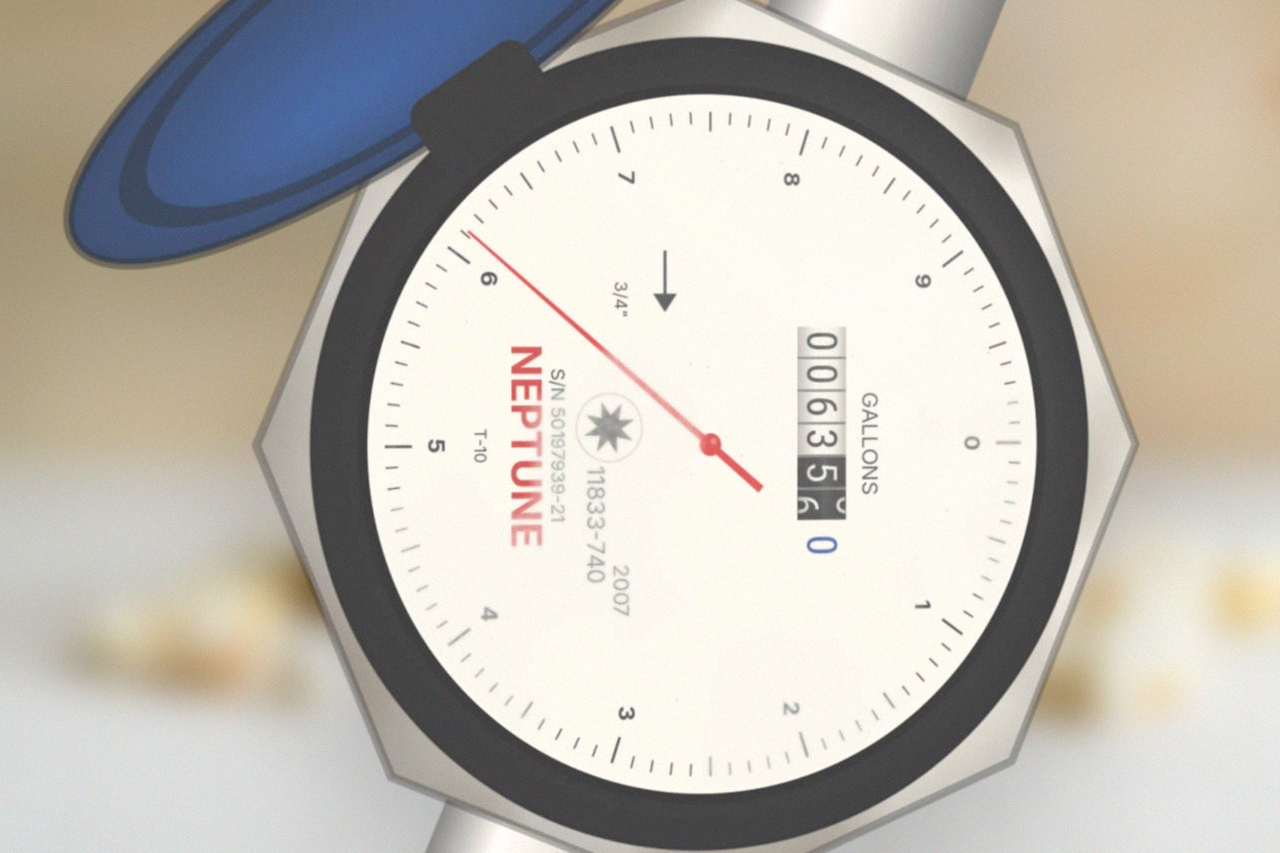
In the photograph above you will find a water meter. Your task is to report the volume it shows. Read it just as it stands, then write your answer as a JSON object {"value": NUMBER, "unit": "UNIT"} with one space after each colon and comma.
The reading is {"value": 63556.1, "unit": "gal"}
